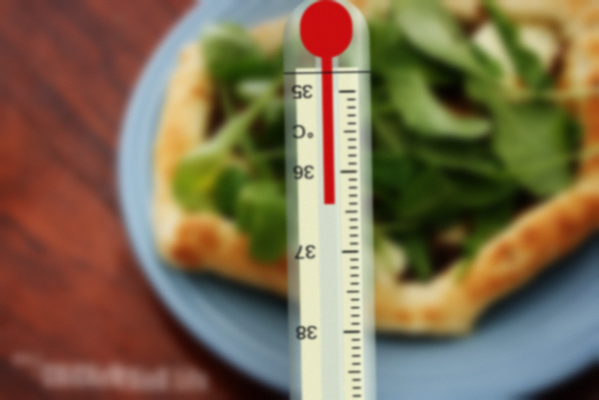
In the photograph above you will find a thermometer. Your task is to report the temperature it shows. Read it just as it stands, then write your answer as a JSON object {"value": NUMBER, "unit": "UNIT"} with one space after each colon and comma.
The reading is {"value": 36.4, "unit": "°C"}
